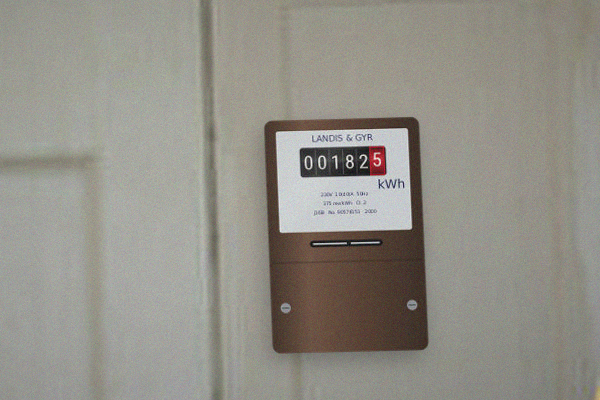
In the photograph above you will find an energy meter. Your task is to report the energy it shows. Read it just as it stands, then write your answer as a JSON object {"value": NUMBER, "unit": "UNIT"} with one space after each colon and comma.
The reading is {"value": 182.5, "unit": "kWh"}
